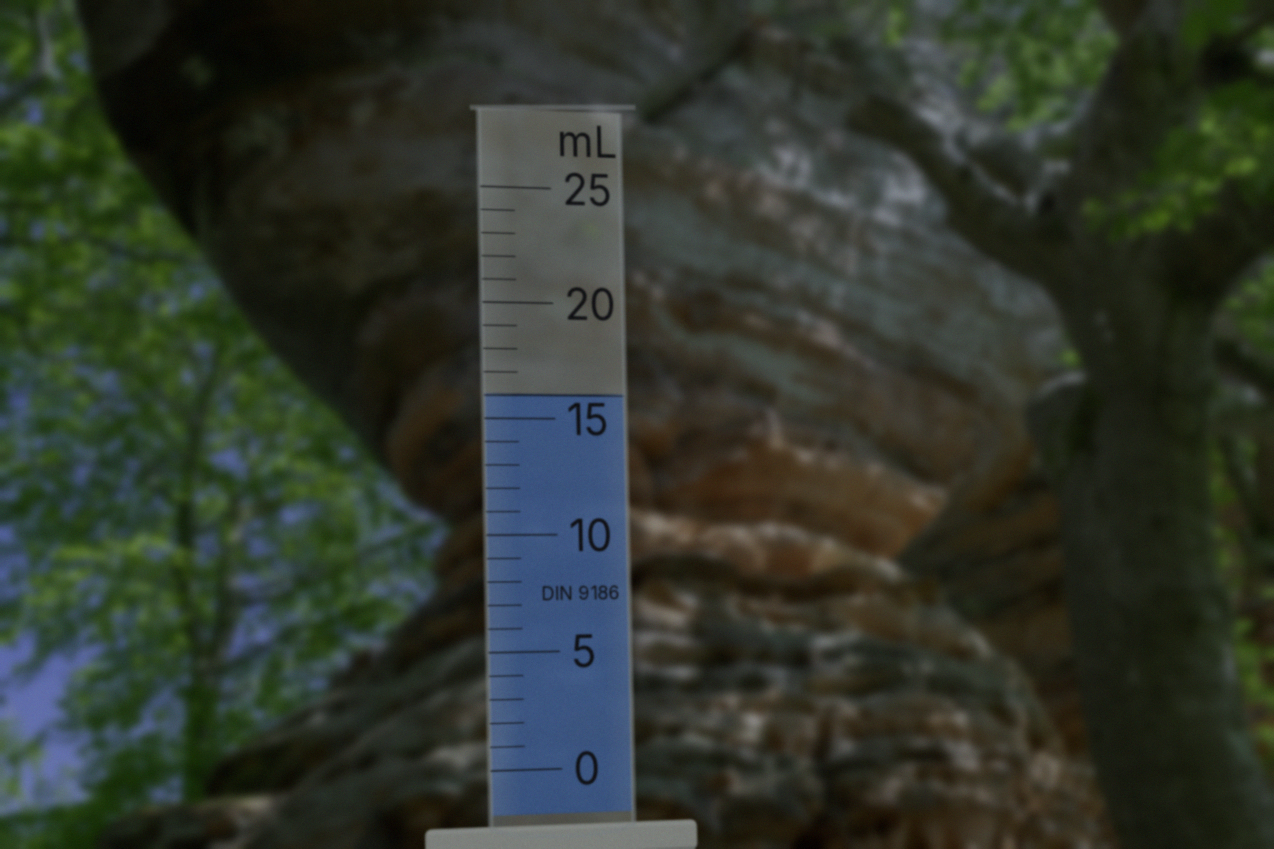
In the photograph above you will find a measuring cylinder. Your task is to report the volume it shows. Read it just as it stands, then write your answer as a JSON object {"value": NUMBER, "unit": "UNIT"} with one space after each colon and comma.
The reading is {"value": 16, "unit": "mL"}
